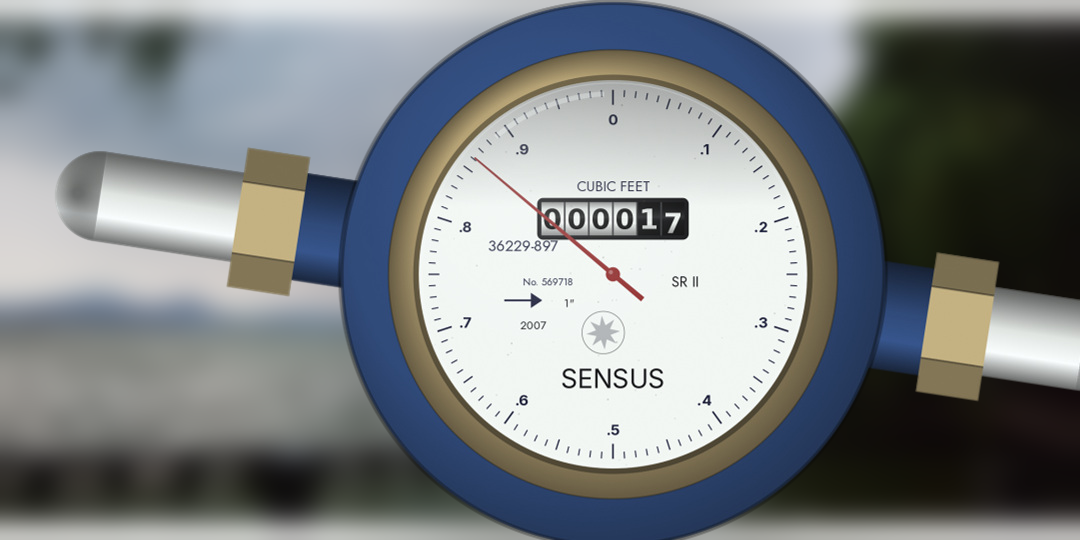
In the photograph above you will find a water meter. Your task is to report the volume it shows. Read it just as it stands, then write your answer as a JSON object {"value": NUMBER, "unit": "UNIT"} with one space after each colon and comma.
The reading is {"value": 16.86, "unit": "ft³"}
